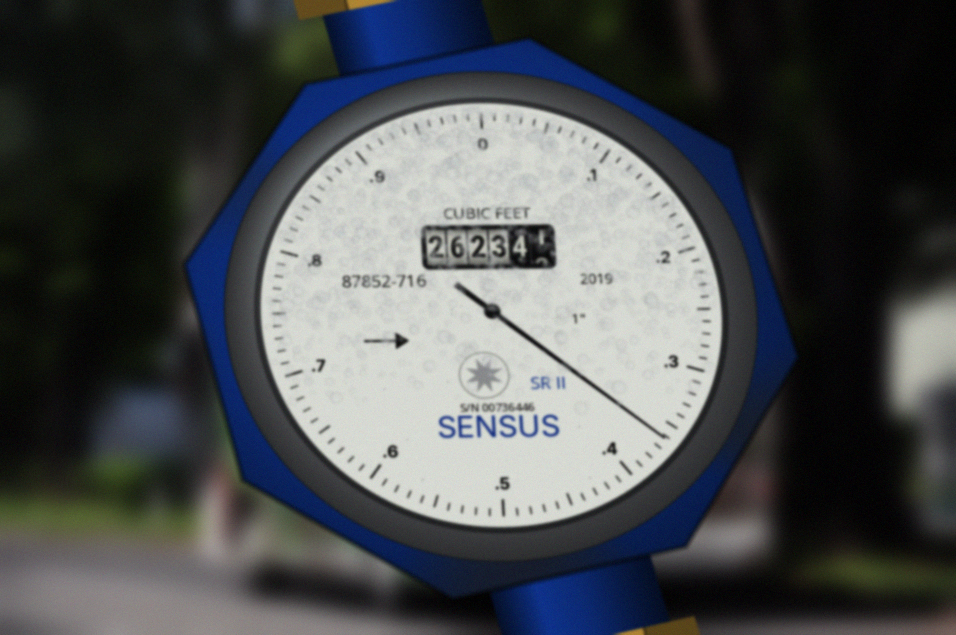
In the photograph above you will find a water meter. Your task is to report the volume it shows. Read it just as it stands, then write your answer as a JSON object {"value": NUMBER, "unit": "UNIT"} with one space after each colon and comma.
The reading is {"value": 262341.36, "unit": "ft³"}
